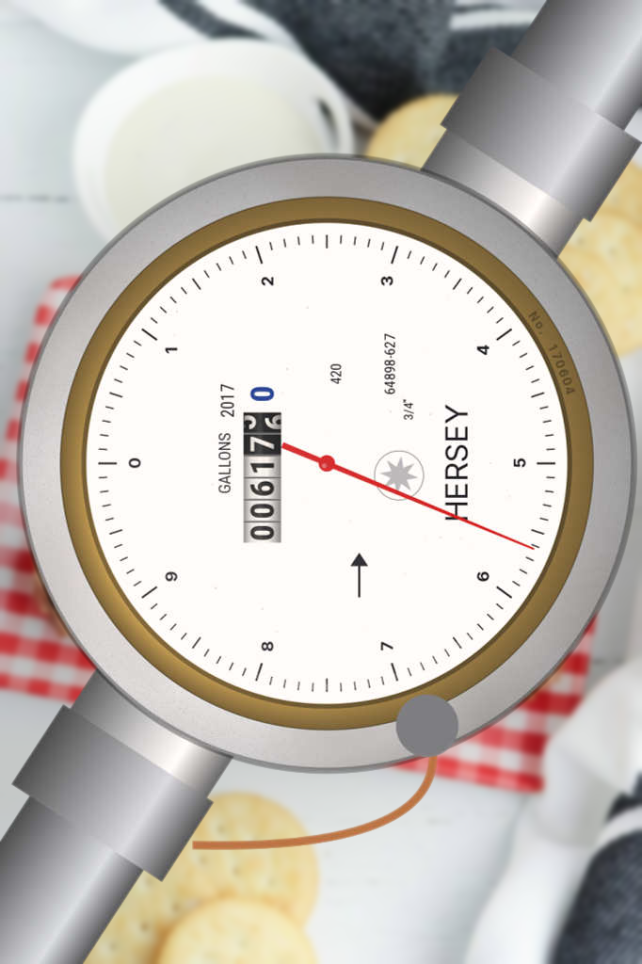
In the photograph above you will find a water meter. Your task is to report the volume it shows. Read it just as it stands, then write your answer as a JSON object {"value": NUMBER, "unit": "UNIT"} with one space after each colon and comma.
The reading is {"value": 61755.6, "unit": "gal"}
